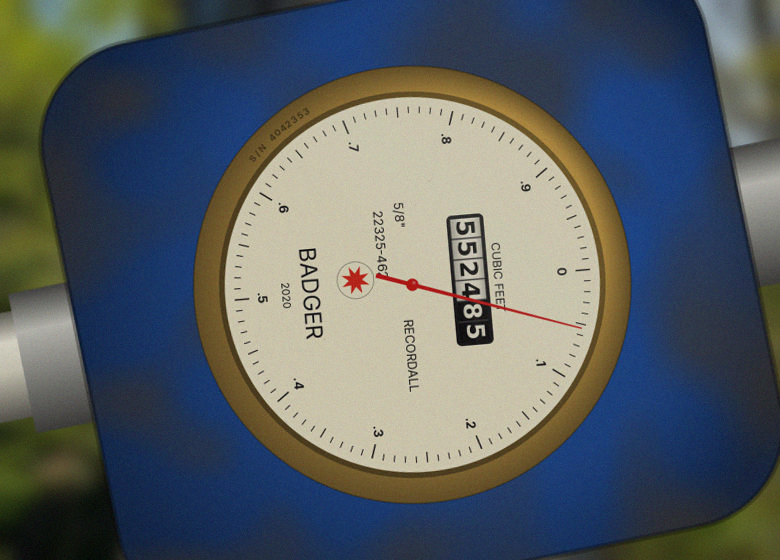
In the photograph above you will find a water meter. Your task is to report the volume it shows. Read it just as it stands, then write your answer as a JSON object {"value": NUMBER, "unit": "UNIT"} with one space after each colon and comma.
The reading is {"value": 552485.05, "unit": "ft³"}
